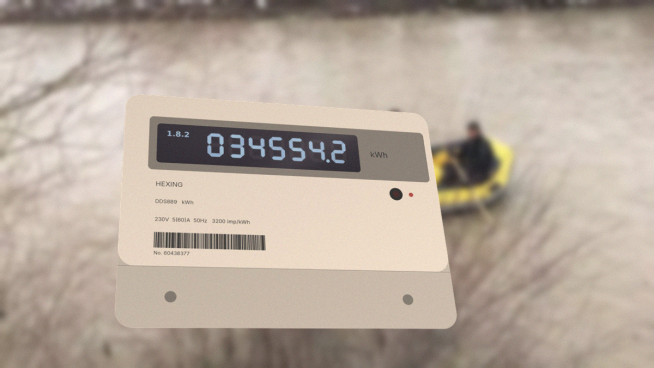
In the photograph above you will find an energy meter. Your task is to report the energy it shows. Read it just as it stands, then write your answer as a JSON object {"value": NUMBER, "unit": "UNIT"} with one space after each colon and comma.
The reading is {"value": 34554.2, "unit": "kWh"}
